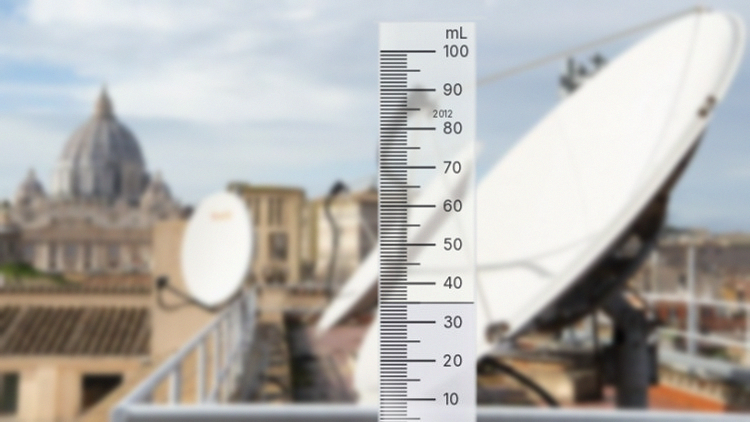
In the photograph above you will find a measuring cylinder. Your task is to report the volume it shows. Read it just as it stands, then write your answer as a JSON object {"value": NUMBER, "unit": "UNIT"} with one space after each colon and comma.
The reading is {"value": 35, "unit": "mL"}
